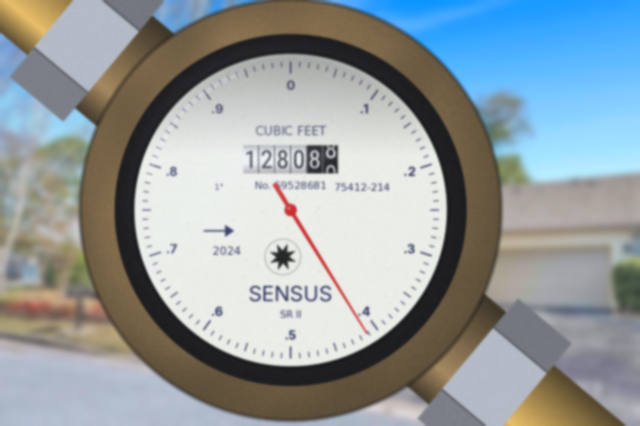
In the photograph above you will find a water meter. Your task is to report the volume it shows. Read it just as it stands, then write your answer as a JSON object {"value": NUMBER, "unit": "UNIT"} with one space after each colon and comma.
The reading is {"value": 128088.41, "unit": "ft³"}
